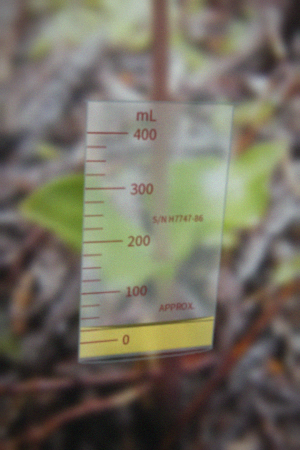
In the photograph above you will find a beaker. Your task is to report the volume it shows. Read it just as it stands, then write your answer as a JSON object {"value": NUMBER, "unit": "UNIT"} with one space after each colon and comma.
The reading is {"value": 25, "unit": "mL"}
